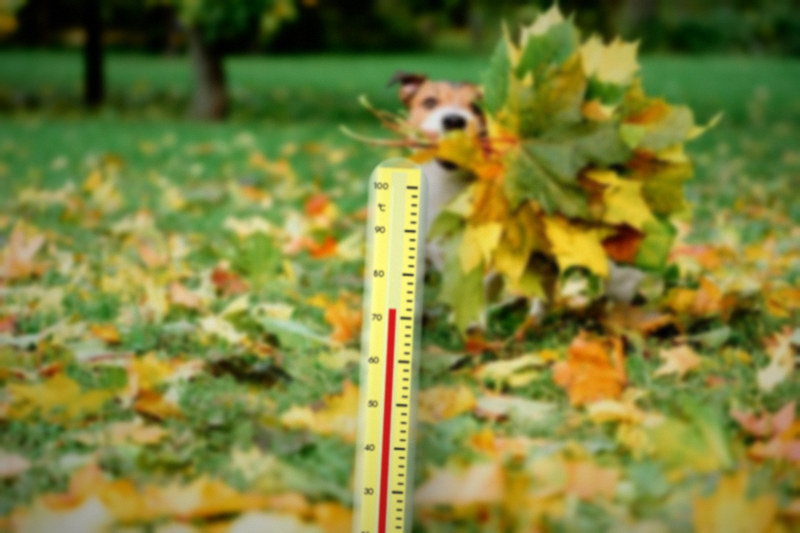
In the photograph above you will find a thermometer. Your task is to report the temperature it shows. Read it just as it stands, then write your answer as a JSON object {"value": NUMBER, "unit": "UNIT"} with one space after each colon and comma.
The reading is {"value": 72, "unit": "°C"}
